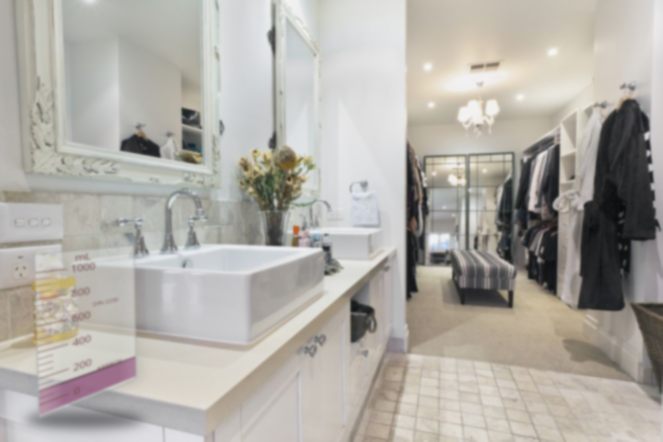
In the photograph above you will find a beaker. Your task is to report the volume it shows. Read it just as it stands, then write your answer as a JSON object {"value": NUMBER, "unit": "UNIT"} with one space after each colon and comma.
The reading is {"value": 100, "unit": "mL"}
